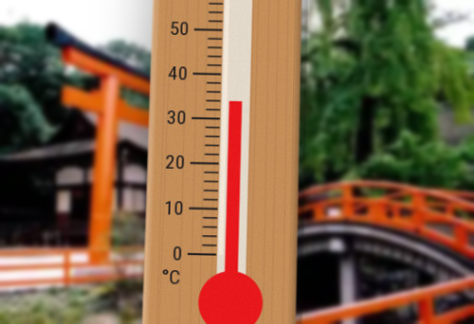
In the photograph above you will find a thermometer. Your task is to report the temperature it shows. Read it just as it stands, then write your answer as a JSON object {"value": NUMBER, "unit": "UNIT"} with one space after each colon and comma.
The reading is {"value": 34, "unit": "°C"}
